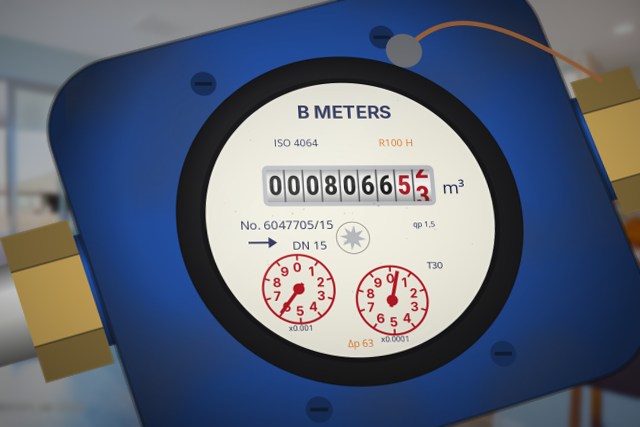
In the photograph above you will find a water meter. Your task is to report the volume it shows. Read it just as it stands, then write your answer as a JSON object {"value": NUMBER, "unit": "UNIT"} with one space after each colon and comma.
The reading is {"value": 8066.5260, "unit": "m³"}
